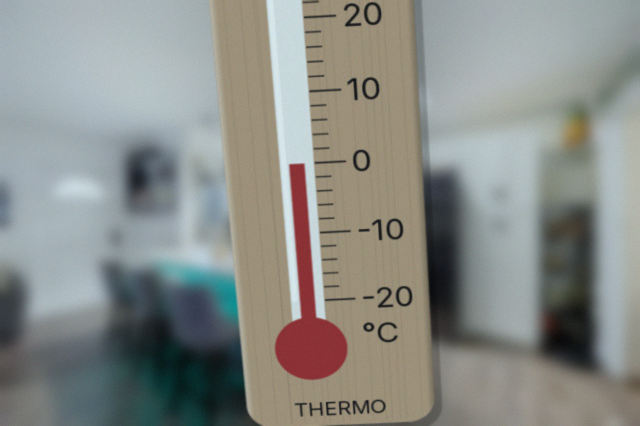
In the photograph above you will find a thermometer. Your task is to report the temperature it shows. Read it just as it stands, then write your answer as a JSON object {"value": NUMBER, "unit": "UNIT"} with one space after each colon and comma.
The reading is {"value": 0, "unit": "°C"}
